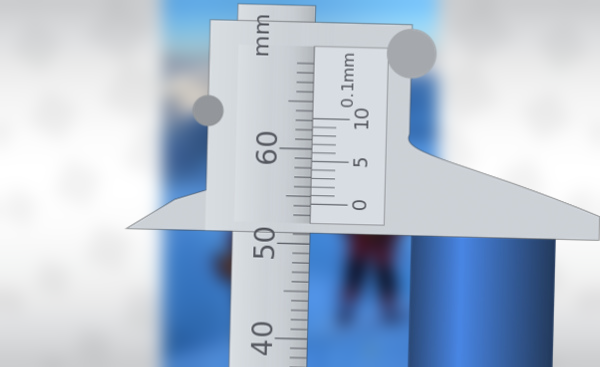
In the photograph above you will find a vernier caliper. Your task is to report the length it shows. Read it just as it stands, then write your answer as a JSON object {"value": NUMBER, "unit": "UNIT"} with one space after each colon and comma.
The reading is {"value": 54.2, "unit": "mm"}
